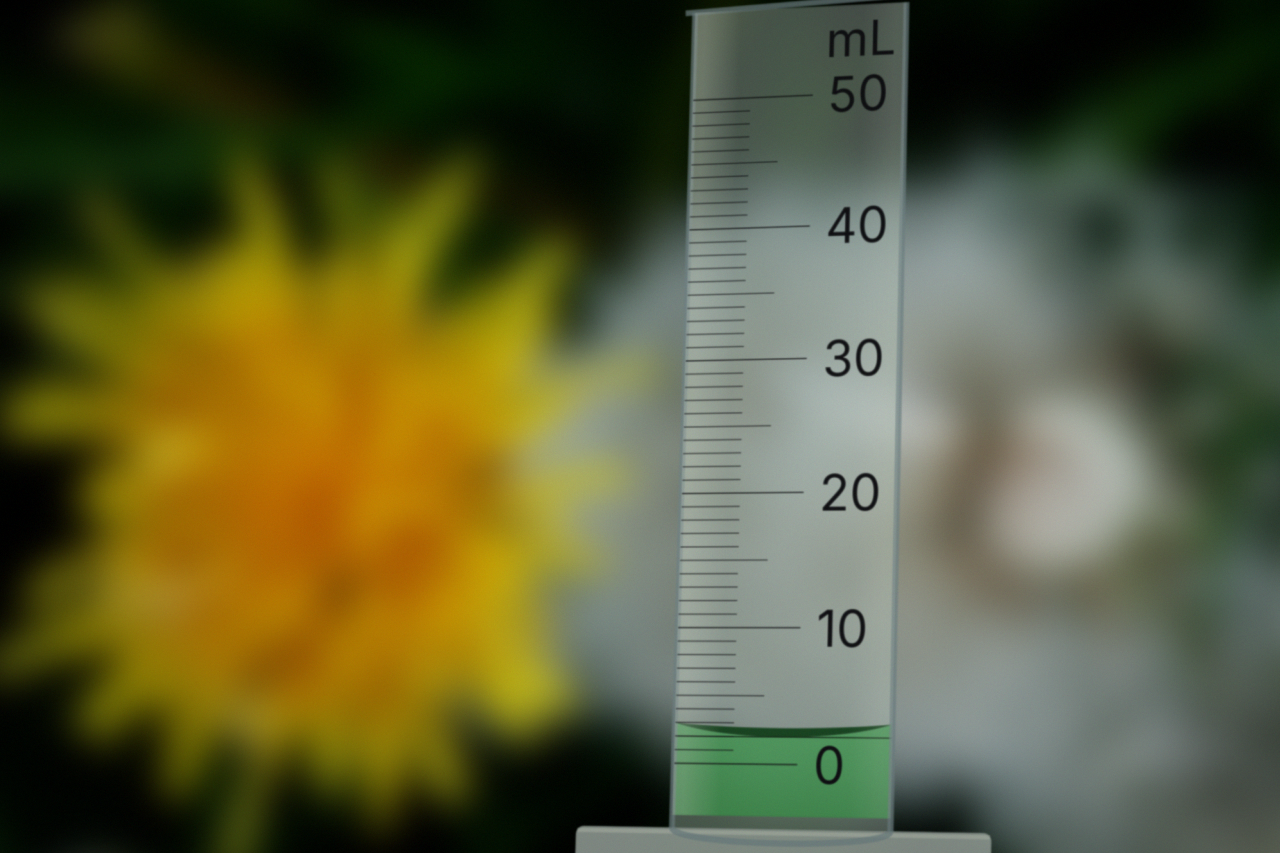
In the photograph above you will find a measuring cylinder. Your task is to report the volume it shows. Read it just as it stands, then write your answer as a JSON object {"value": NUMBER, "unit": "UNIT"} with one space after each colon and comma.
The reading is {"value": 2, "unit": "mL"}
